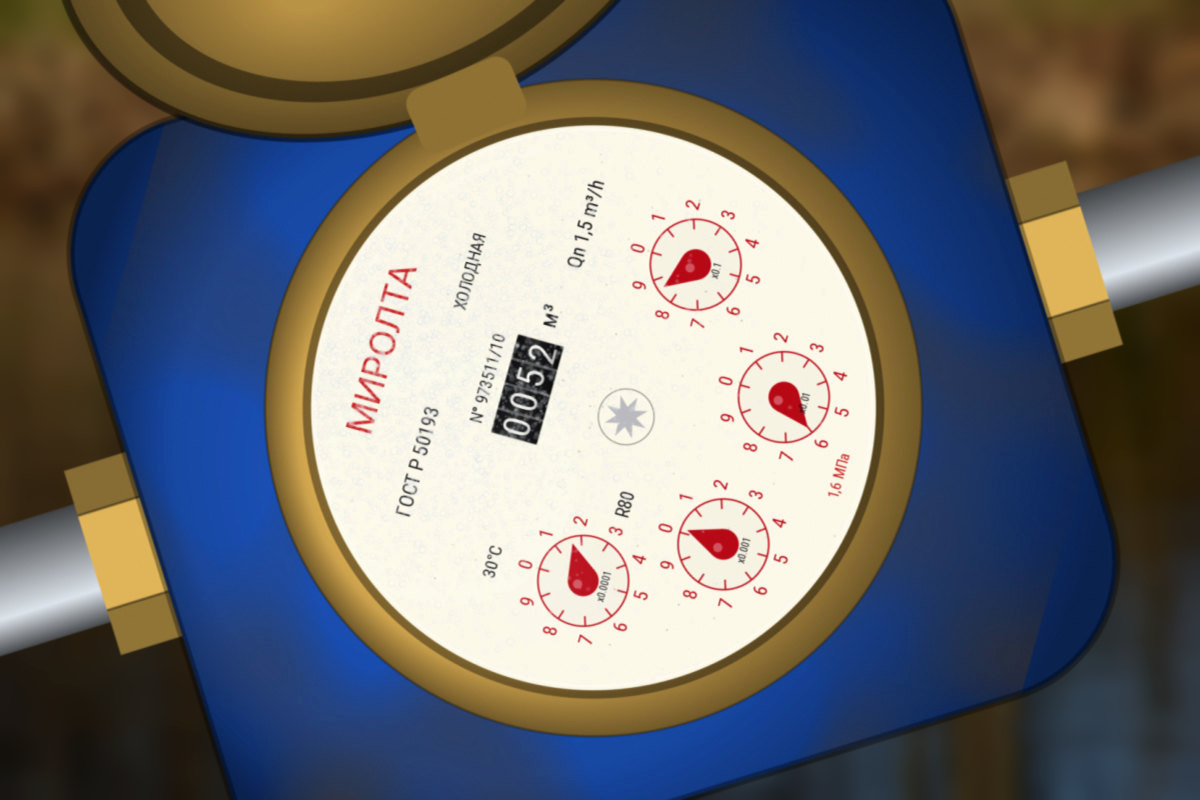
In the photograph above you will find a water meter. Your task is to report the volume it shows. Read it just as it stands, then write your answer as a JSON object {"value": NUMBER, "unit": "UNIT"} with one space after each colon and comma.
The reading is {"value": 51.8601, "unit": "m³"}
